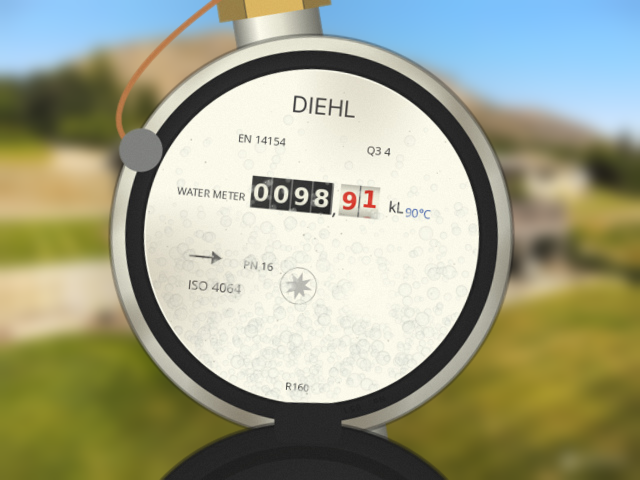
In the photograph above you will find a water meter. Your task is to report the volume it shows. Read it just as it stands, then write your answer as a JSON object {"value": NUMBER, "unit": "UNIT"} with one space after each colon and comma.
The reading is {"value": 98.91, "unit": "kL"}
